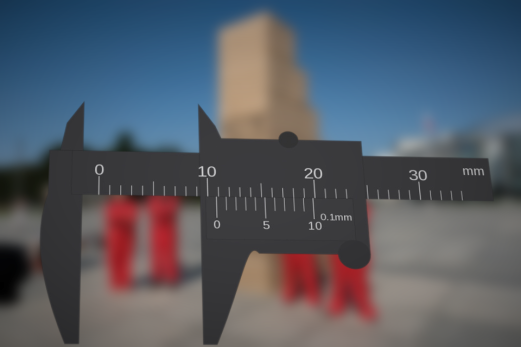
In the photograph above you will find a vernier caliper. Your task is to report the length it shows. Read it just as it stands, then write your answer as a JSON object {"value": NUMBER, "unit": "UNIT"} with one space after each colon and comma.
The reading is {"value": 10.8, "unit": "mm"}
